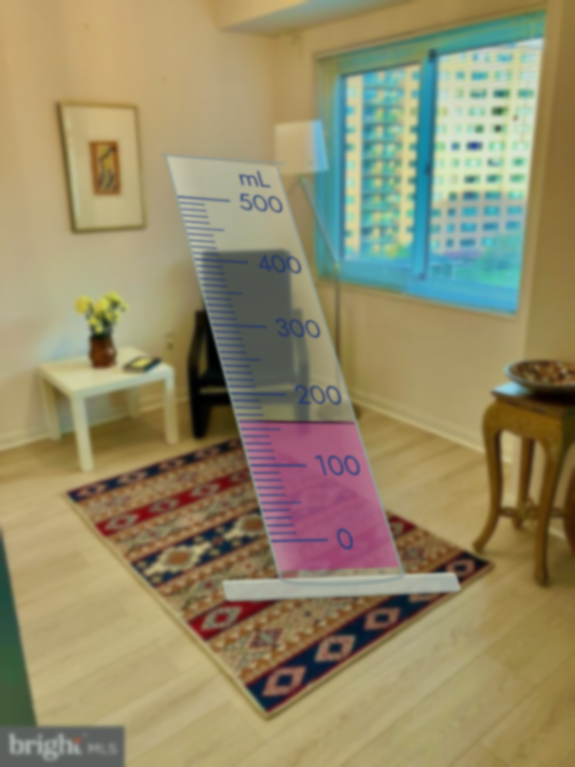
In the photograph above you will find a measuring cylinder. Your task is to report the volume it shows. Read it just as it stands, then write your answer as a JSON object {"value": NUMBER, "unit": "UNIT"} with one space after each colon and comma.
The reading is {"value": 160, "unit": "mL"}
